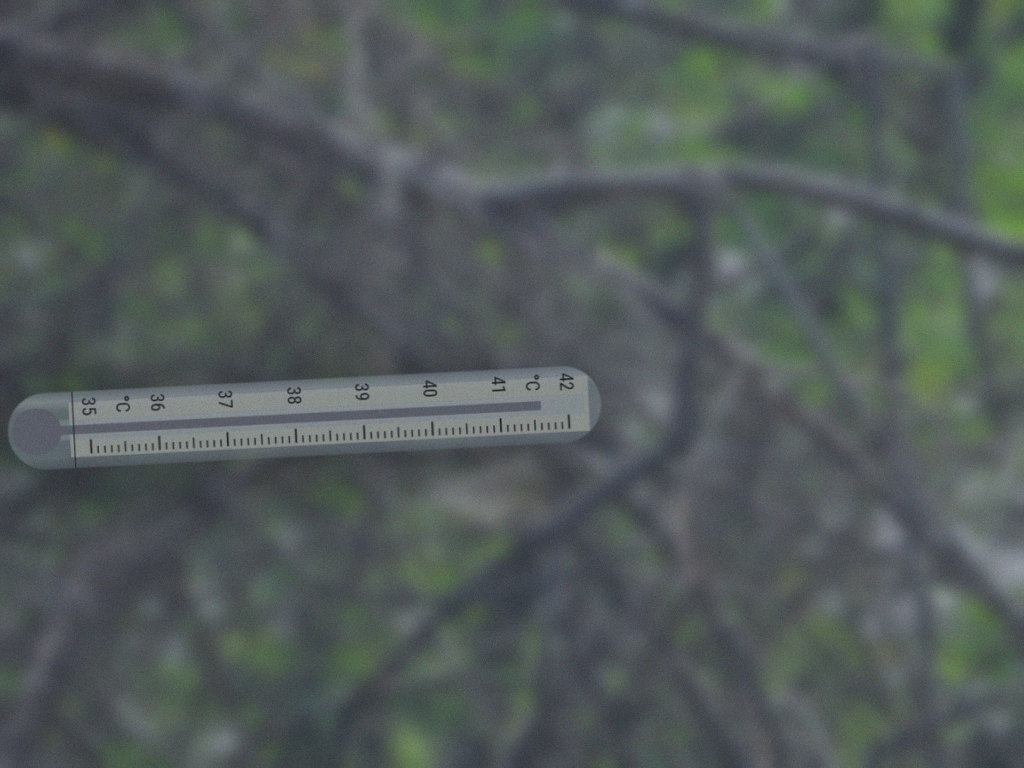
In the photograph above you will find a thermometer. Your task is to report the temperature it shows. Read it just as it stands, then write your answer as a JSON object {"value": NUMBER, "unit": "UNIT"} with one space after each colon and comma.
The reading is {"value": 41.6, "unit": "°C"}
